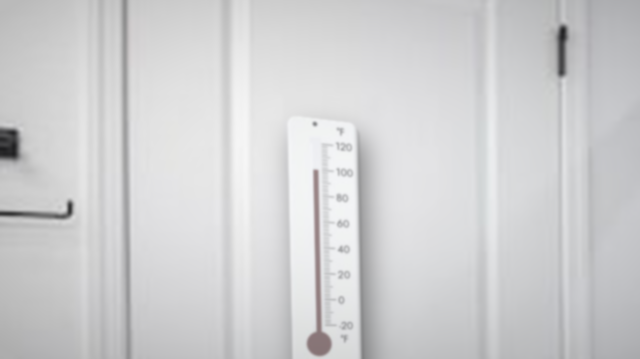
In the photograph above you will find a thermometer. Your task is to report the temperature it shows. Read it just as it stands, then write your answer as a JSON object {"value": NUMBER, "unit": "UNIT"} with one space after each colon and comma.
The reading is {"value": 100, "unit": "°F"}
